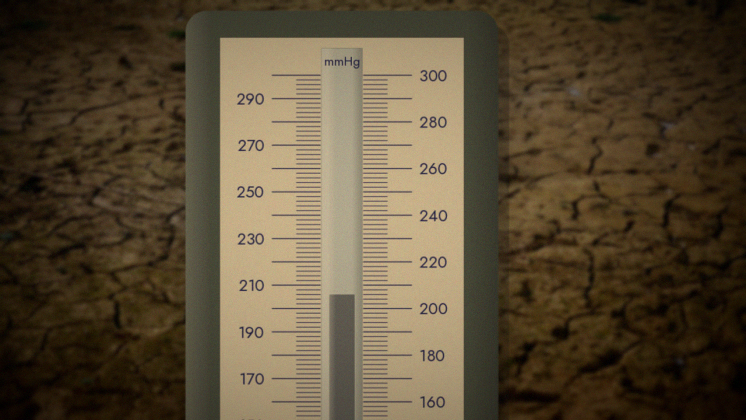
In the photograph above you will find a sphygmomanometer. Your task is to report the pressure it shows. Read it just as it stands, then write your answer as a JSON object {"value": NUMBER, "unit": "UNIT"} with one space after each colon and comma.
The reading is {"value": 206, "unit": "mmHg"}
